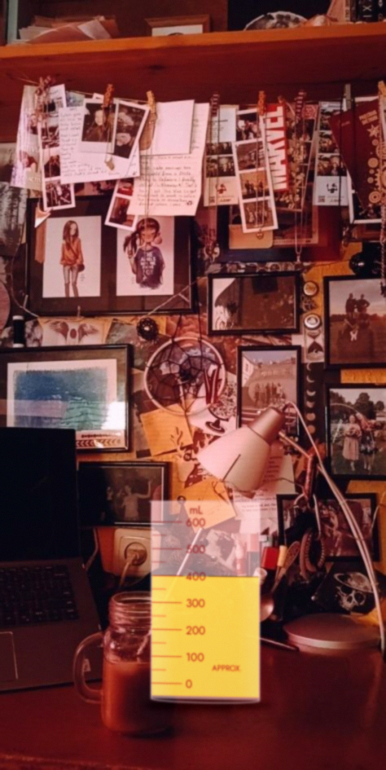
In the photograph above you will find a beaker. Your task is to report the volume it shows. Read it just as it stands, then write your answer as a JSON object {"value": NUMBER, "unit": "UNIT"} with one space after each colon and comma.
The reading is {"value": 400, "unit": "mL"}
